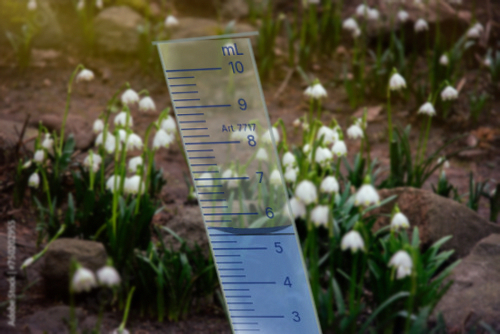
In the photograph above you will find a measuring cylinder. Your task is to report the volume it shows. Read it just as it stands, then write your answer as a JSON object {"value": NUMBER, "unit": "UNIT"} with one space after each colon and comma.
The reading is {"value": 5.4, "unit": "mL"}
